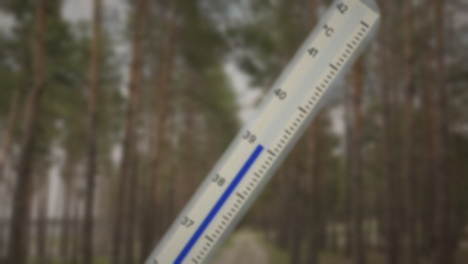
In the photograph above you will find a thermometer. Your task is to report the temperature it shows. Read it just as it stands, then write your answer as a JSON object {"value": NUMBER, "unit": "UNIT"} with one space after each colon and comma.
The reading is {"value": 39, "unit": "°C"}
